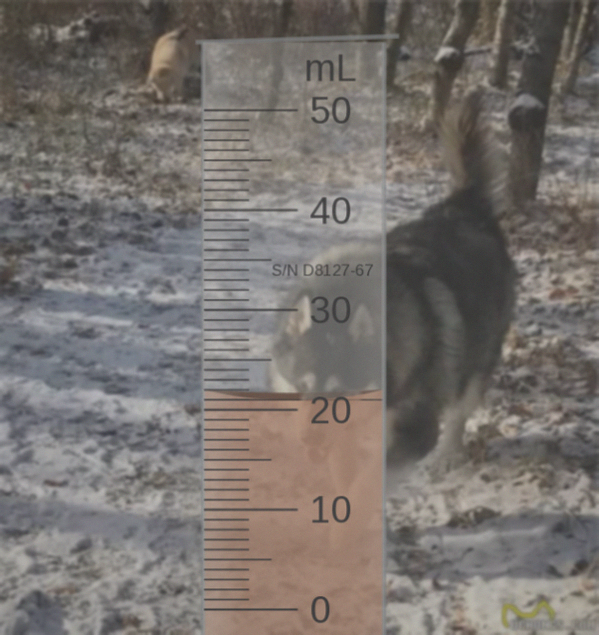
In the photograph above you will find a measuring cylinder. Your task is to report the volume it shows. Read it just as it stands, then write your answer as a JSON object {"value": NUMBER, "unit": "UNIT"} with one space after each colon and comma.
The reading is {"value": 21, "unit": "mL"}
